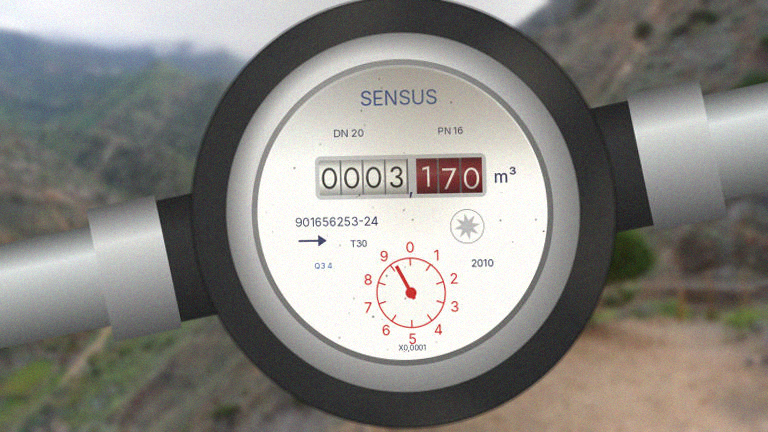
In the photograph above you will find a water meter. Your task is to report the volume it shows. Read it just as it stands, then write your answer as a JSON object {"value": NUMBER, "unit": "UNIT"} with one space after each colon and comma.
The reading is {"value": 3.1699, "unit": "m³"}
